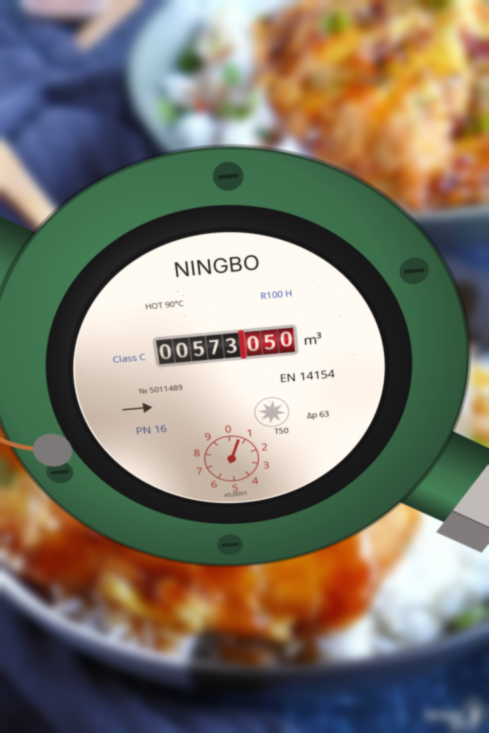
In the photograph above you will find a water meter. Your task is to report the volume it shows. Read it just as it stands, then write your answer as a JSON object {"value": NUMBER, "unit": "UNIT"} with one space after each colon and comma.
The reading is {"value": 573.0500, "unit": "m³"}
